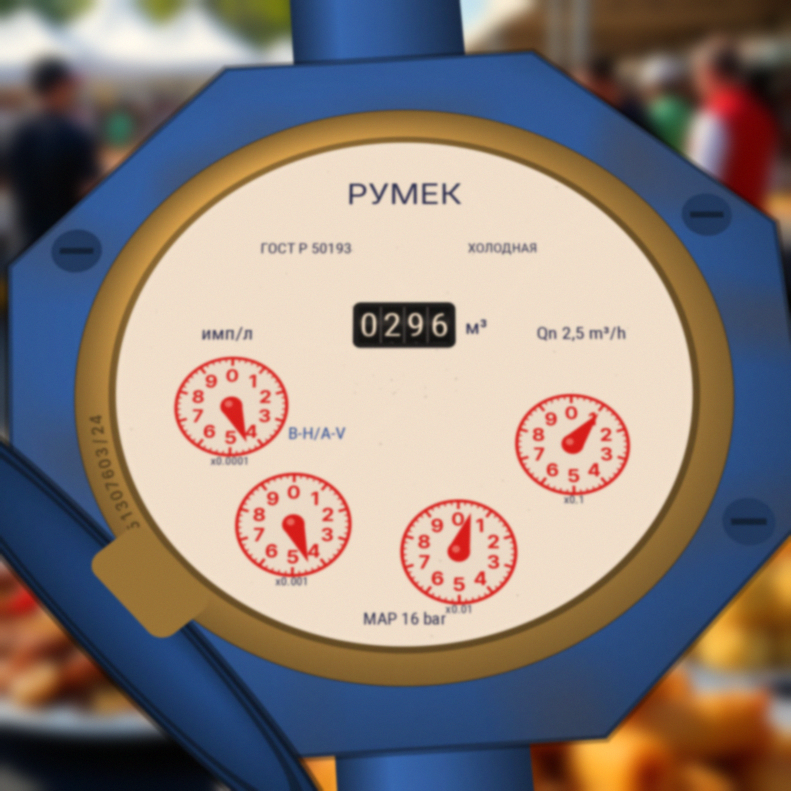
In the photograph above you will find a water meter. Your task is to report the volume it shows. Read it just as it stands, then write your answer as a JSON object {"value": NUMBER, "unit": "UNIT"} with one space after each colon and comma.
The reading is {"value": 296.1044, "unit": "m³"}
